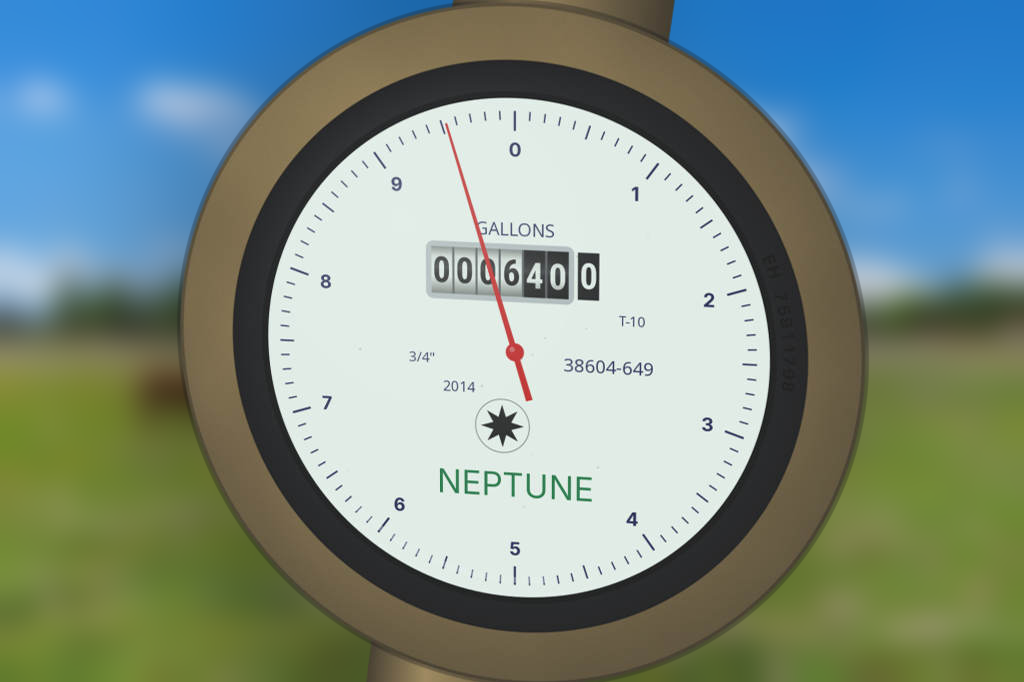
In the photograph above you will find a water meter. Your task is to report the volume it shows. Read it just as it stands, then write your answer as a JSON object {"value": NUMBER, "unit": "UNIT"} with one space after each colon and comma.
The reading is {"value": 6399.5, "unit": "gal"}
